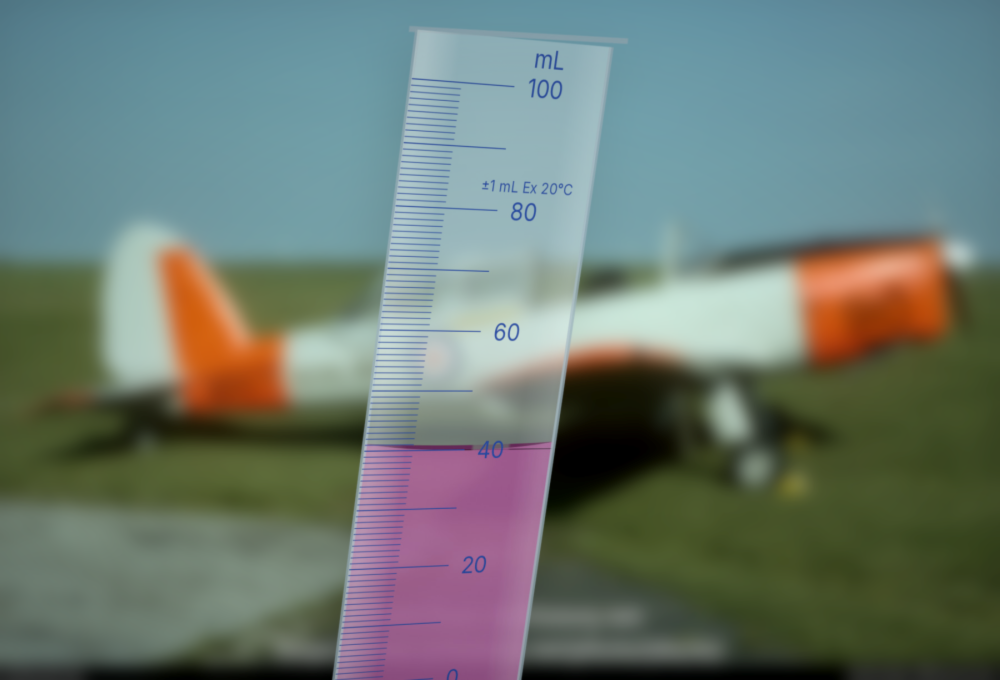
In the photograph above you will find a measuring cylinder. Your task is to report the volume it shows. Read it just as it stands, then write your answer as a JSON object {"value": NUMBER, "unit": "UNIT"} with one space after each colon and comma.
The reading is {"value": 40, "unit": "mL"}
